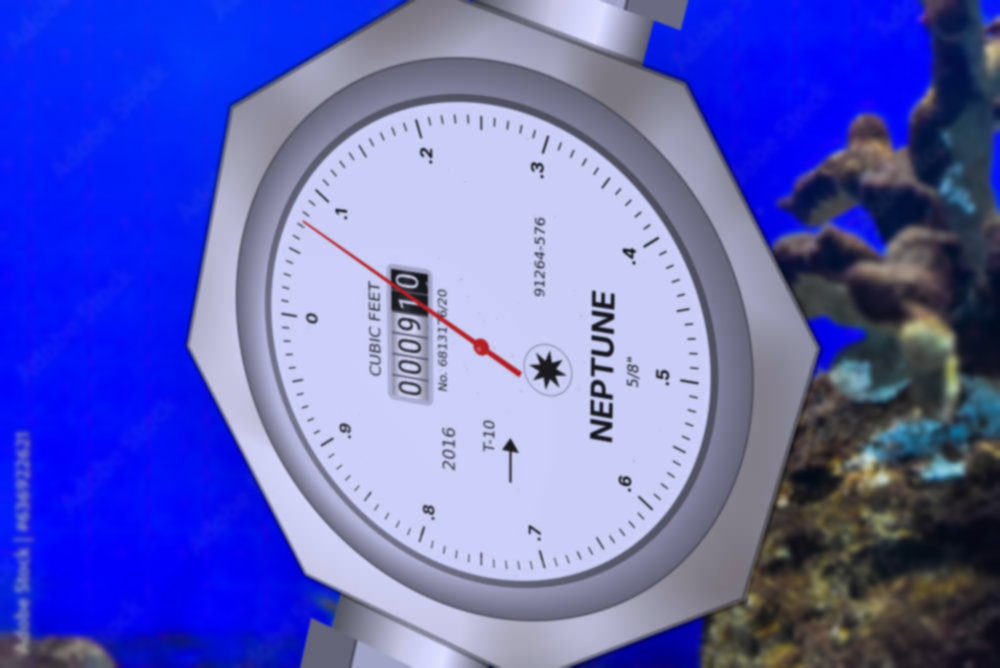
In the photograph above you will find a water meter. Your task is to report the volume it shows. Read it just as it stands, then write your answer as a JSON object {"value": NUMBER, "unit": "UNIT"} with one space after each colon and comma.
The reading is {"value": 910.07, "unit": "ft³"}
